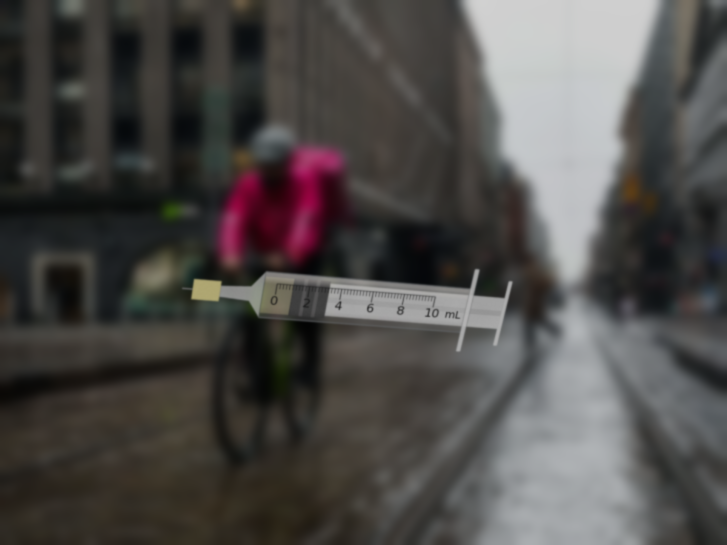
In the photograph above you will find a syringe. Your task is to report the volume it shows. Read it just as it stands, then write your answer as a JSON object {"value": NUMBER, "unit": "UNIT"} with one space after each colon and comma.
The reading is {"value": 1, "unit": "mL"}
